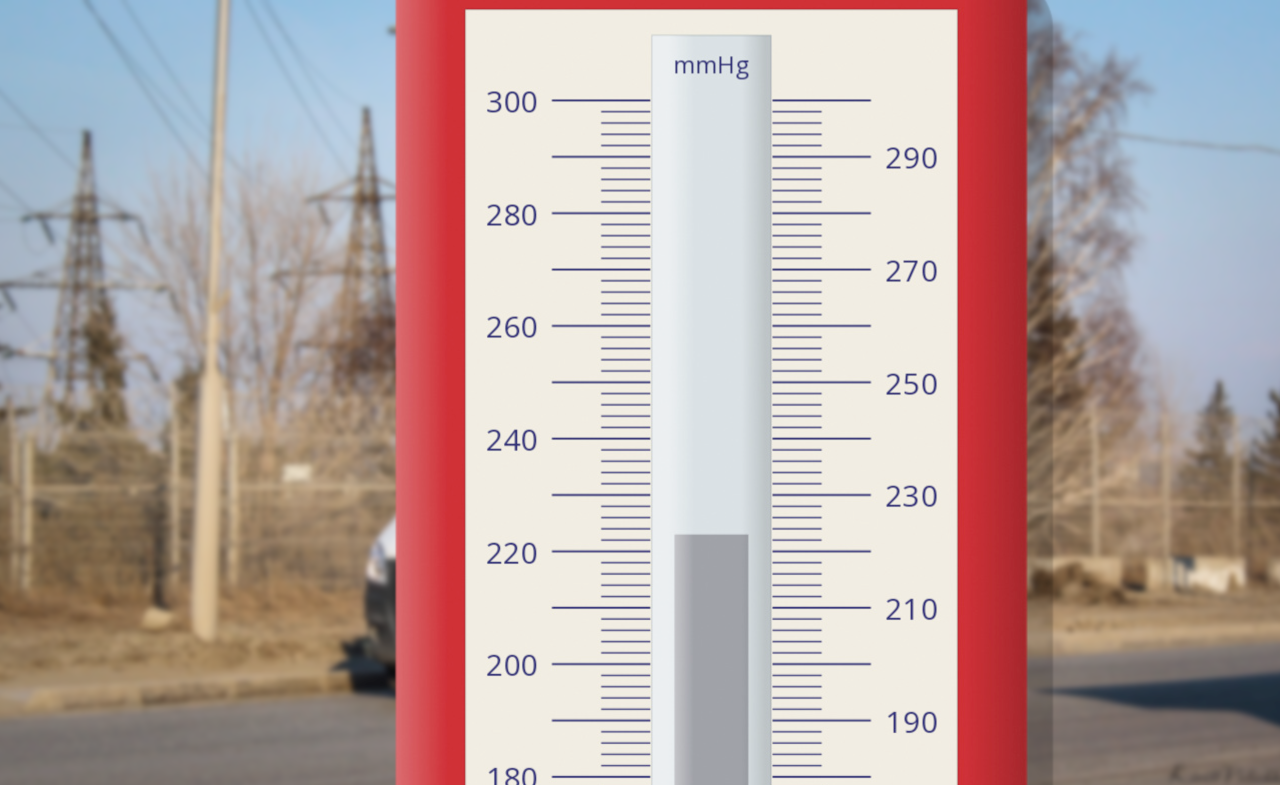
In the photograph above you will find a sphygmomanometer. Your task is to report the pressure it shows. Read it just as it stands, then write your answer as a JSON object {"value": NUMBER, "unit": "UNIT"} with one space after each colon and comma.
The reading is {"value": 223, "unit": "mmHg"}
